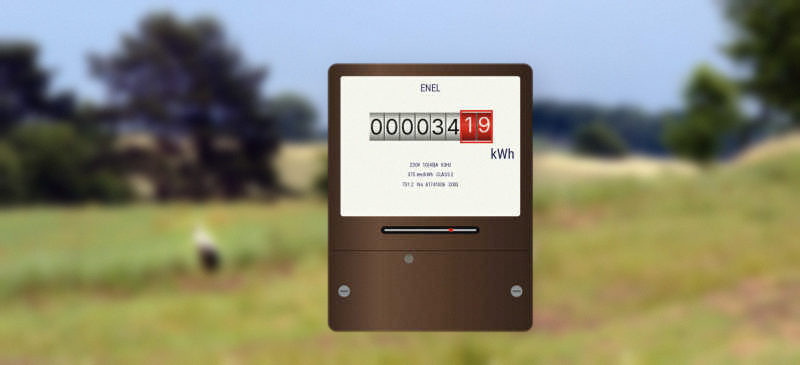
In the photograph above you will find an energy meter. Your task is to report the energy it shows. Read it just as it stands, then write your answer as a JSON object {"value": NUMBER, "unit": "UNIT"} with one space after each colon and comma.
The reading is {"value": 34.19, "unit": "kWh"}
